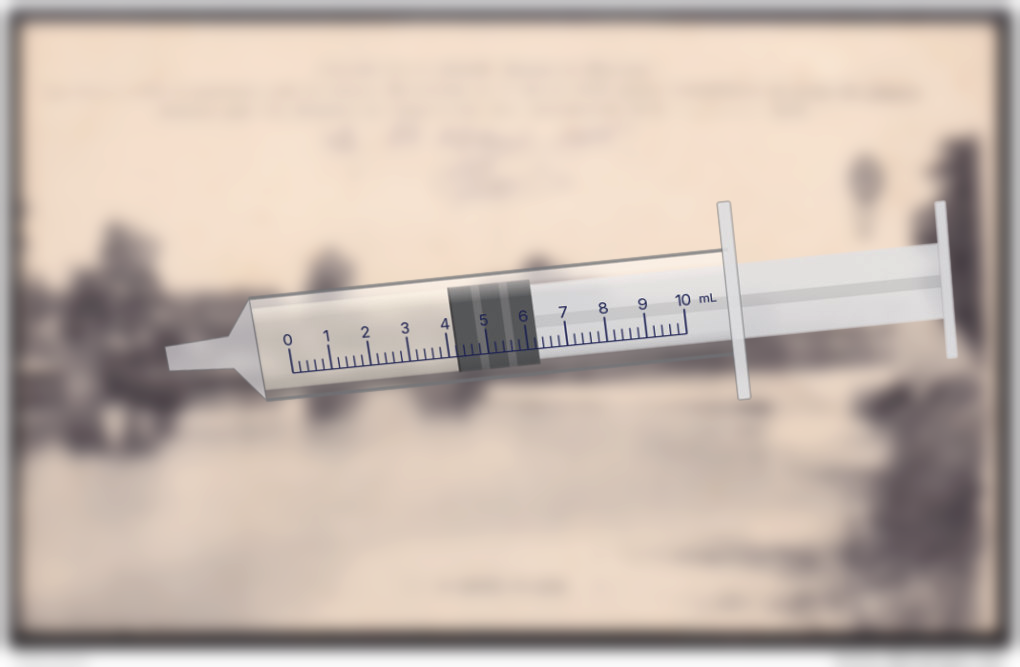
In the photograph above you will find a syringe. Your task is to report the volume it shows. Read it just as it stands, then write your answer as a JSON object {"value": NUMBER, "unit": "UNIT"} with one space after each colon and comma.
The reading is {"value": 4.2, "unit": "mL"}
